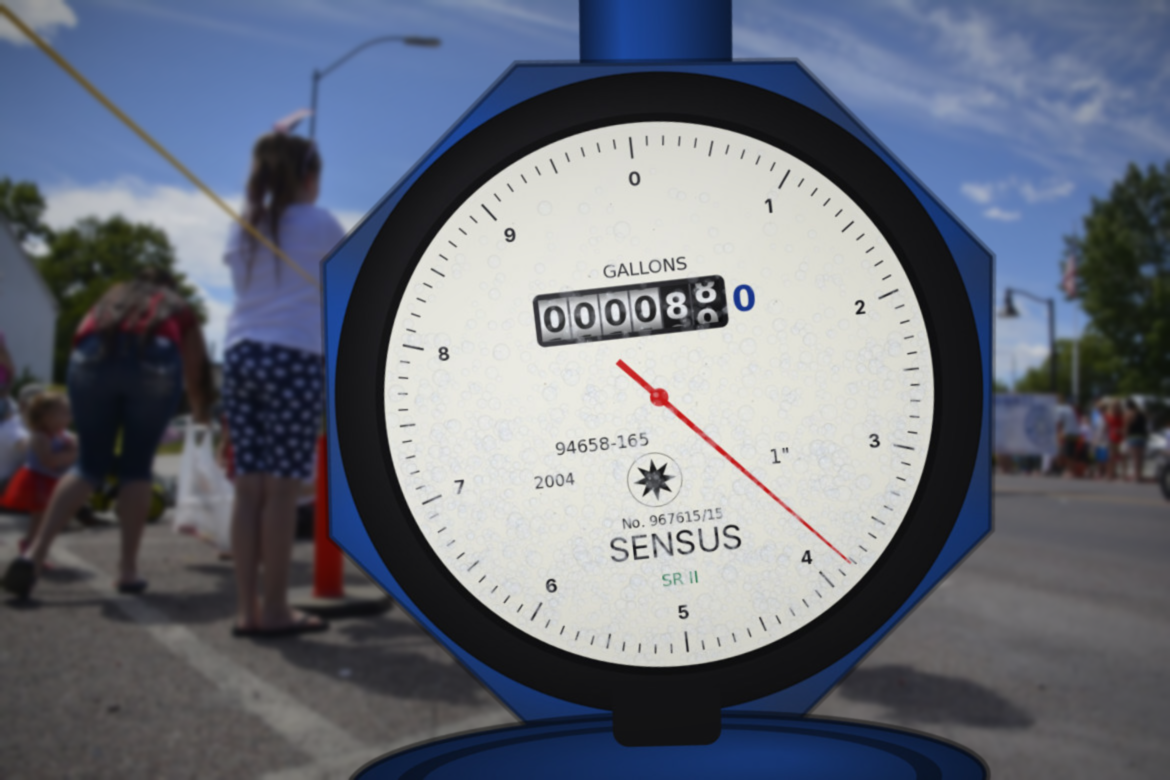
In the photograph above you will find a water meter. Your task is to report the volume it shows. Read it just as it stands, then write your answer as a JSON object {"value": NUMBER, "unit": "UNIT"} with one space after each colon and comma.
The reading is {"value": 883.8, "unit": "gal"}
